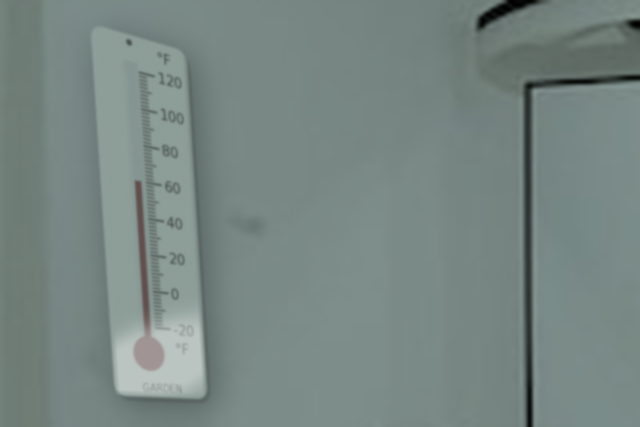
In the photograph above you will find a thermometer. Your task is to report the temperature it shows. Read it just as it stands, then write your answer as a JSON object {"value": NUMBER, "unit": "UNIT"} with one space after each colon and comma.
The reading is {"value": 60, "unit": "°F"}
